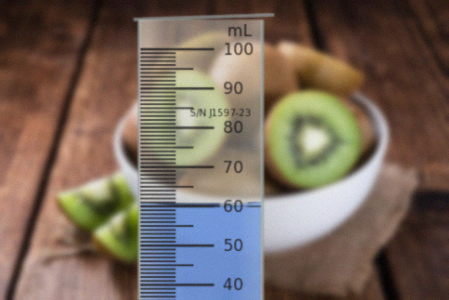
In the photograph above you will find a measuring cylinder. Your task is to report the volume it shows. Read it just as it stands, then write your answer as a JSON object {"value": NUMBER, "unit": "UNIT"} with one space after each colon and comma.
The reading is {"value": 60, "unit": "mL"}
